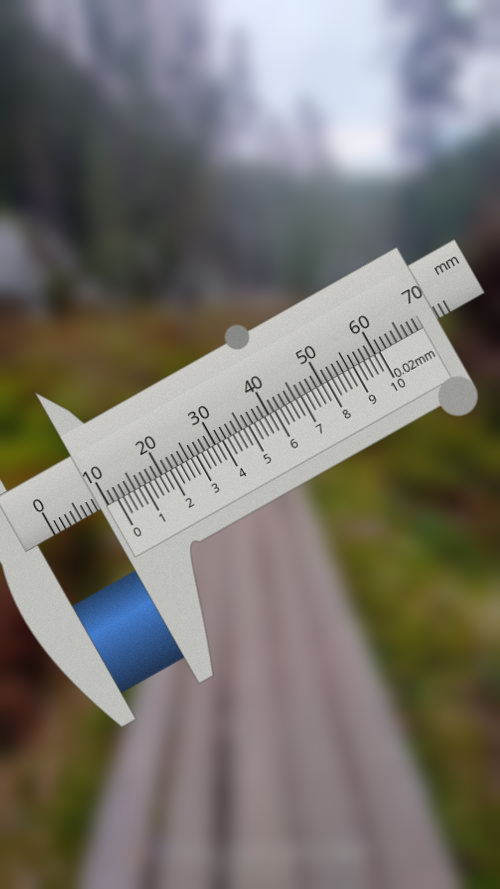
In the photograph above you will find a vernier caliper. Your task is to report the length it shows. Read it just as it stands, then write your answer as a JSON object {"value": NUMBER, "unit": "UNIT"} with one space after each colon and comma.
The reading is {"value": 11.8, "unit": "mm"}
